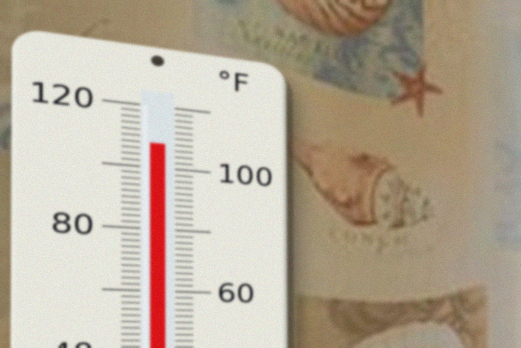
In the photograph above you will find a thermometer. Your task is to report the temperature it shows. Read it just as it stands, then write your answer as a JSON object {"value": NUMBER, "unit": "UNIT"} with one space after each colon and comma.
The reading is {"value": 108, "unit": "°F"}
